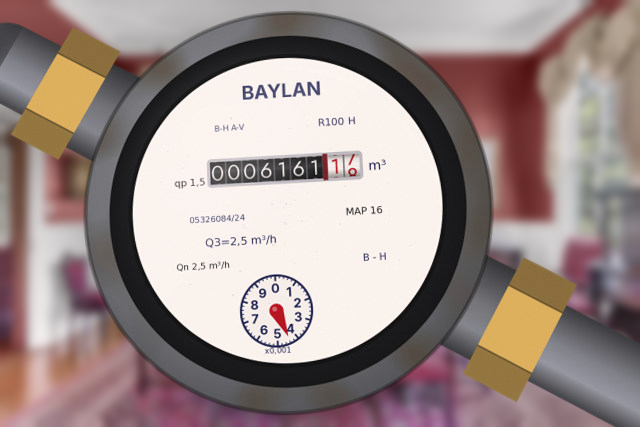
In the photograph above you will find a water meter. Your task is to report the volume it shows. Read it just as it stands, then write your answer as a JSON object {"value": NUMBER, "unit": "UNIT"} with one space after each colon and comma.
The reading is {"value": 6161.174, "unit": "m³"}
